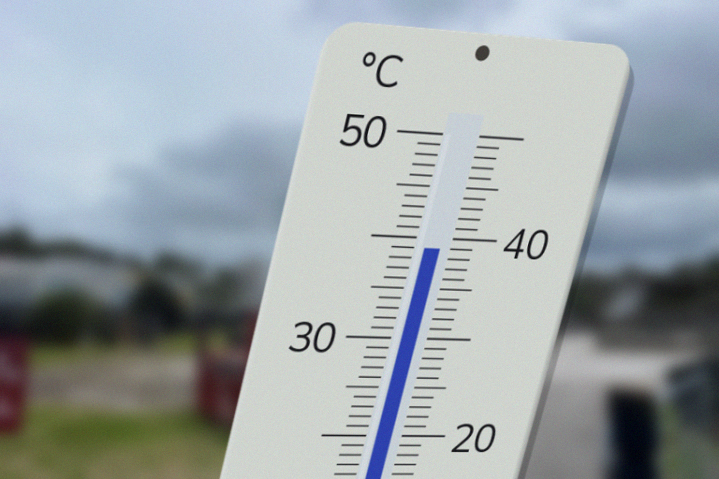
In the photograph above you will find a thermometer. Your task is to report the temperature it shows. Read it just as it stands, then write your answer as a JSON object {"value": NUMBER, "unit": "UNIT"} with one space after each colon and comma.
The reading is {"value": 39, "unit": "°C"}
